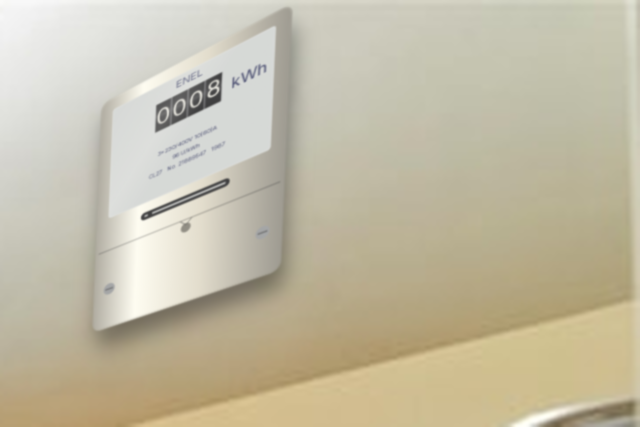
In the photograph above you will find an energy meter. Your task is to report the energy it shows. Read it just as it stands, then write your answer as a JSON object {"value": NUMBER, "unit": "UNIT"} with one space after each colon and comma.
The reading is {"value": 8, "unit": "kWh"}
